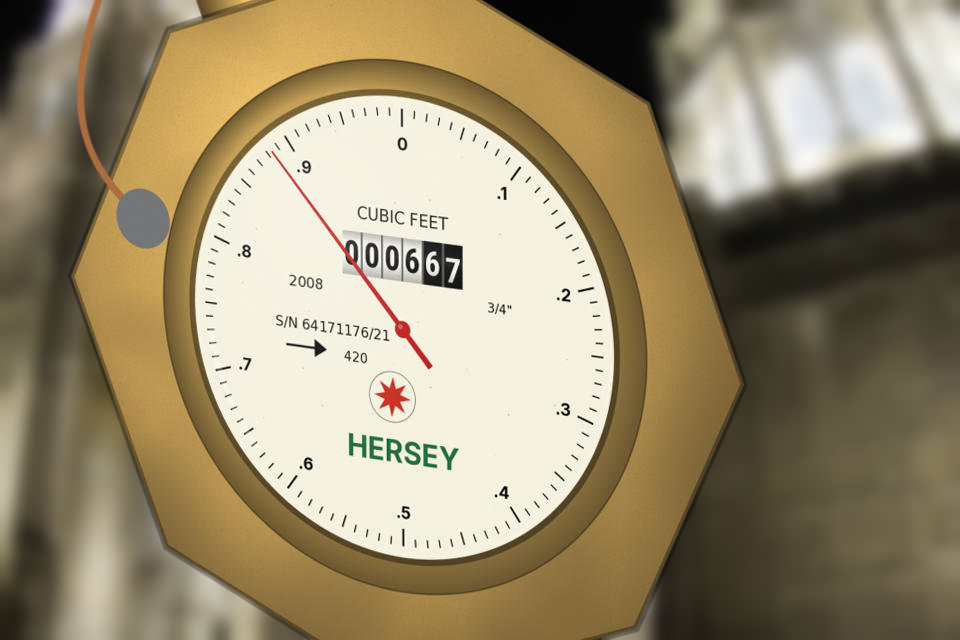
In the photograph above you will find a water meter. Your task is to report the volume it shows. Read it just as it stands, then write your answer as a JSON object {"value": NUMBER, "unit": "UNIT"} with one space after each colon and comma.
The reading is {"value": 666.88, "unit": "ft³"}
